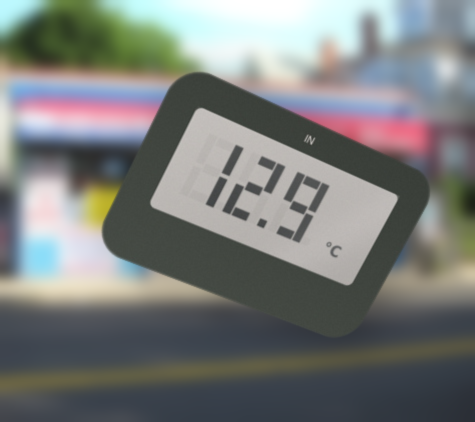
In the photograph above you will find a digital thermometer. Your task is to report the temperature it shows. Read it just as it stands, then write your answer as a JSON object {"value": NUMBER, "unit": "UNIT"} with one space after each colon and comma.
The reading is {"value": 12.9, "unit": "°C"}
